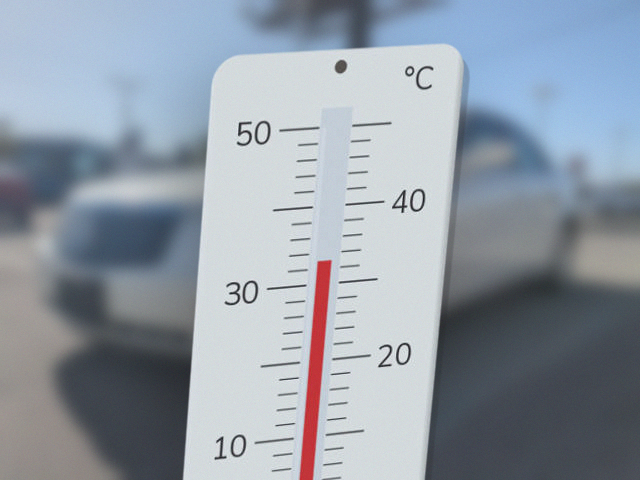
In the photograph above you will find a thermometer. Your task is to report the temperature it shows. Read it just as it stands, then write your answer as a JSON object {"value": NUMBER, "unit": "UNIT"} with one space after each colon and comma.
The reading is {"value": 33, "unit": "°C"}
